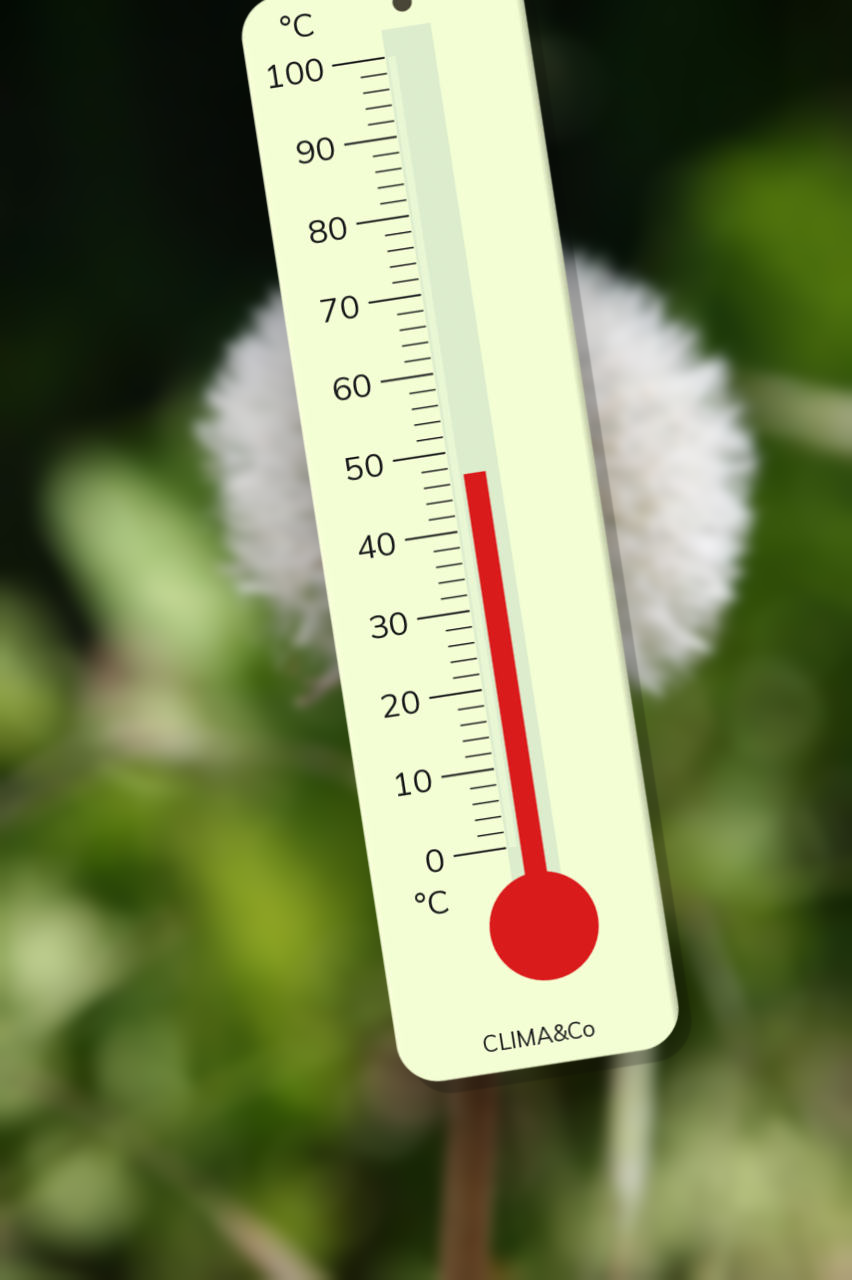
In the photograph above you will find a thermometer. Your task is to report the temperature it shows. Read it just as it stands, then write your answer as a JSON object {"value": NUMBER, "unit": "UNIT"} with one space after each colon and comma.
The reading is {"value": 47, "unit": "°C"}
